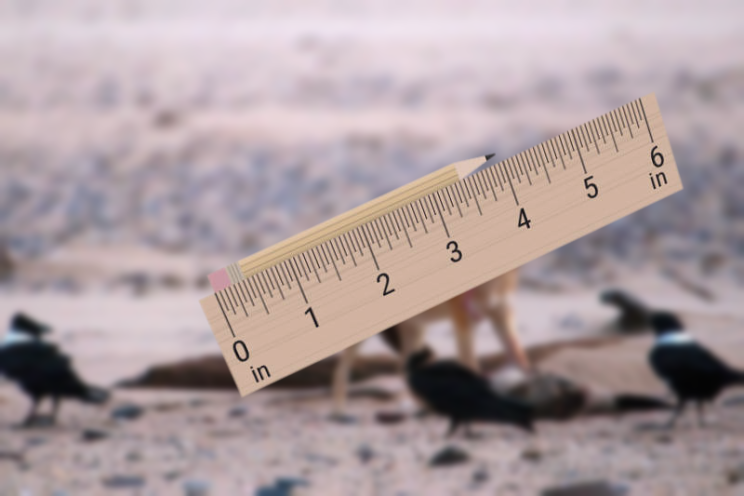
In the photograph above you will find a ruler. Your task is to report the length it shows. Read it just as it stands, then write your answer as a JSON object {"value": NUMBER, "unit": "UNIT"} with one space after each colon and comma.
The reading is {"value": 3.9375, "unit": "in"}
